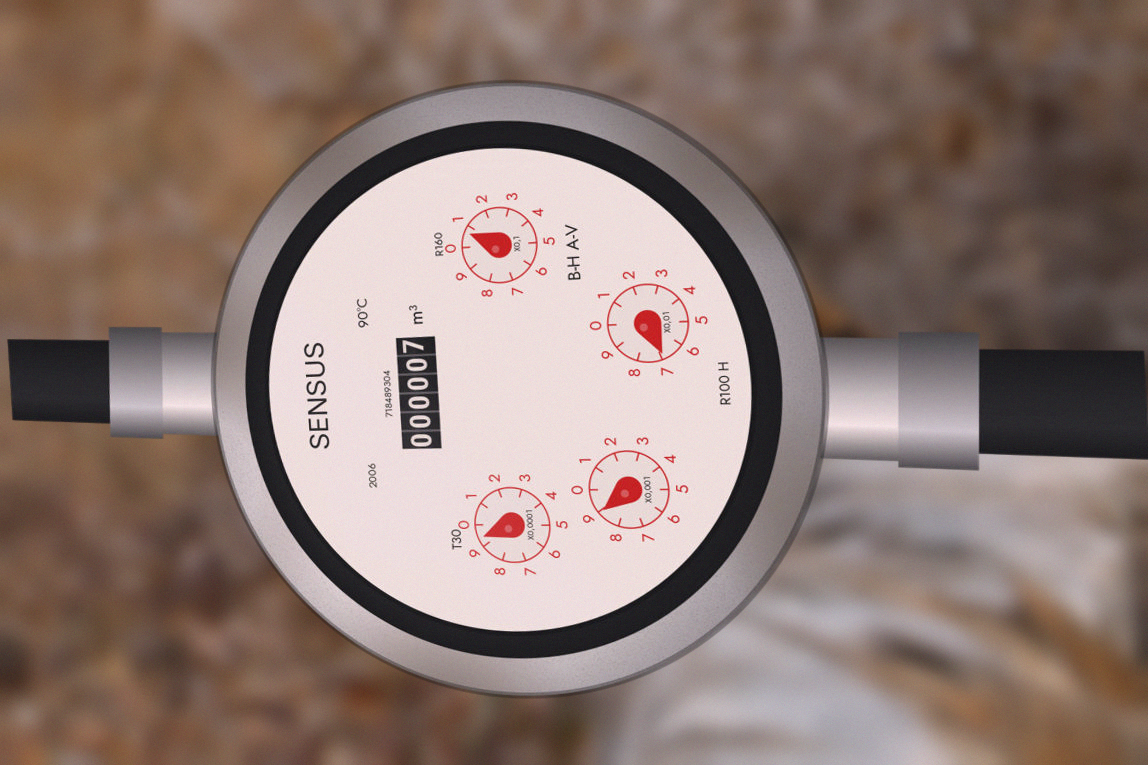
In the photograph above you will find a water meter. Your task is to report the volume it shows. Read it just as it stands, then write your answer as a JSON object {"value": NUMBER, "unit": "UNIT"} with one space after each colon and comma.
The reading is {"value": 7.0689, "unit": "m³"}
